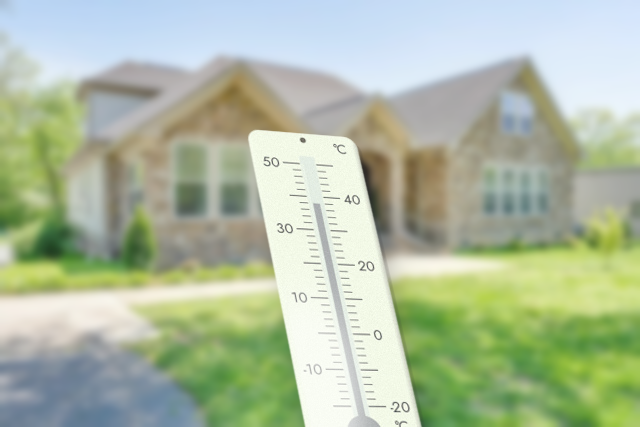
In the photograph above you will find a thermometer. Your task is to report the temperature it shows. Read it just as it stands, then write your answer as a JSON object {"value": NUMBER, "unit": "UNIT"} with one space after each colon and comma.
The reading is {"value": 38, "unit": "°C"}
